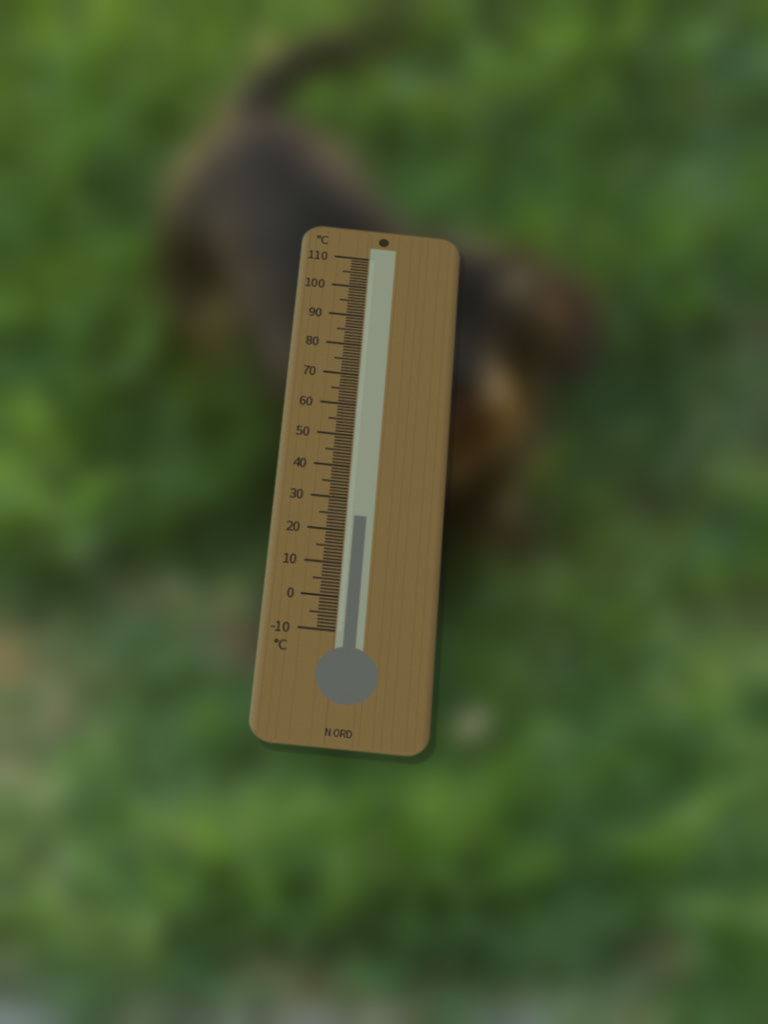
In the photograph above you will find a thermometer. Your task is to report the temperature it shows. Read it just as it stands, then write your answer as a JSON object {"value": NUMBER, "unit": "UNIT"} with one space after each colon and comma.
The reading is {"value": 25, "unit": "°C"}
